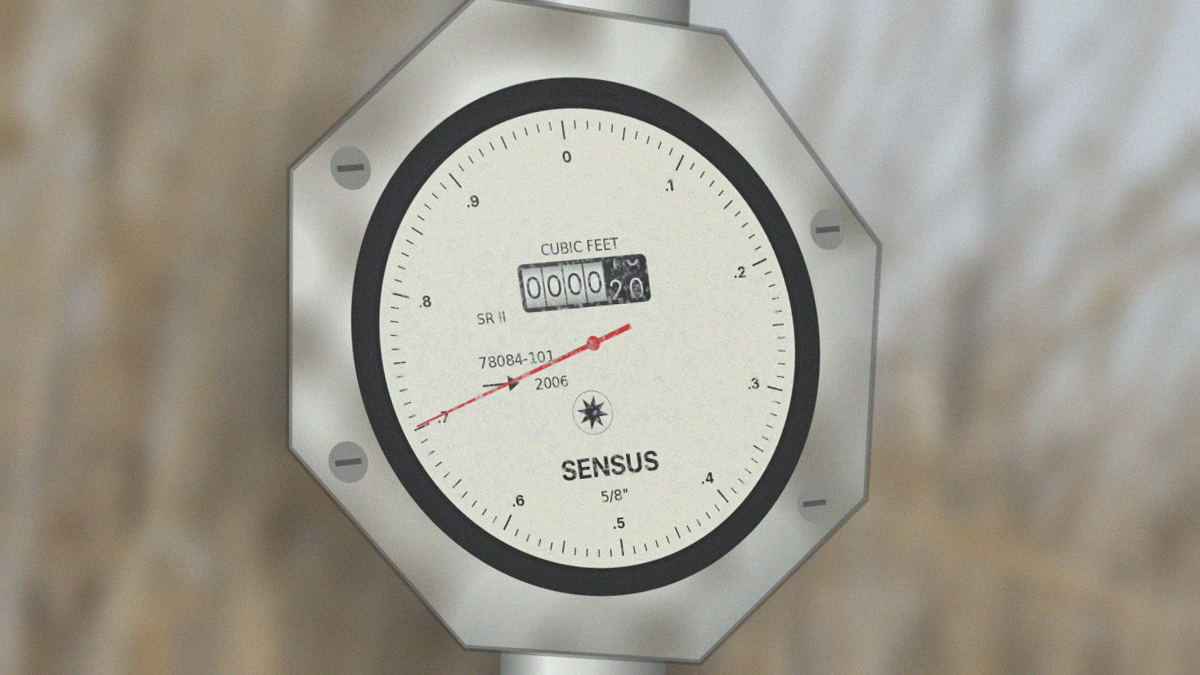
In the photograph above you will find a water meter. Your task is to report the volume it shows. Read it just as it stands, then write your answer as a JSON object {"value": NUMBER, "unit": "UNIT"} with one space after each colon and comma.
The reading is {"value": 19.70, "unit": "ft³"}
